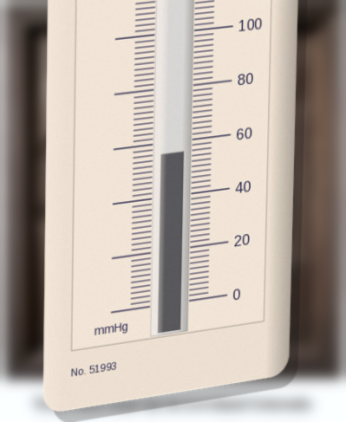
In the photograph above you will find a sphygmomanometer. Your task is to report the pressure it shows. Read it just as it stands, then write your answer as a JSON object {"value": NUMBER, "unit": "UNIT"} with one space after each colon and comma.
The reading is {"value": 56, "unit": "mmHg"}
